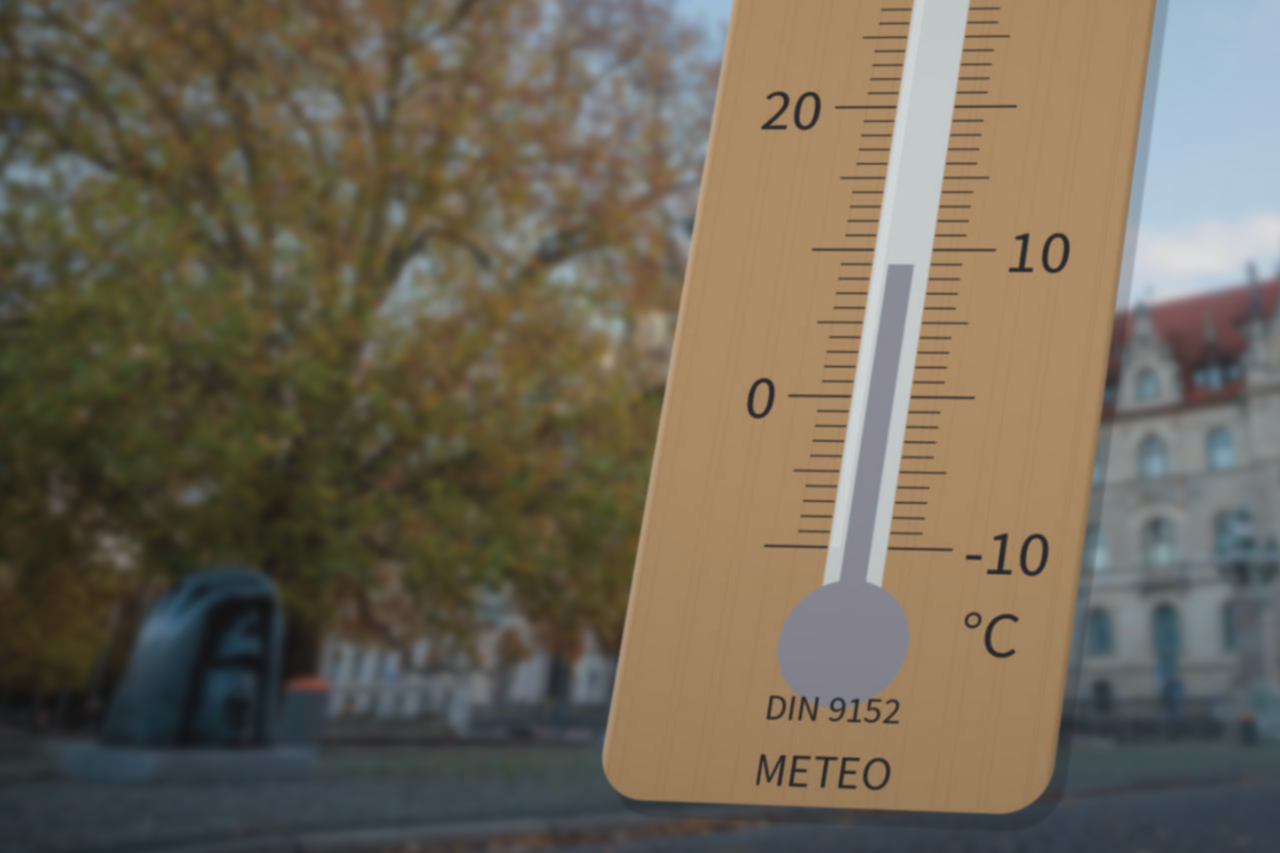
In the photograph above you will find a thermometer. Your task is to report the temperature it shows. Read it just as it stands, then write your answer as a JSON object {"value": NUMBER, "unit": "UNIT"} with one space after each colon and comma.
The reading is {"value": 9, "unit": "°C"}
